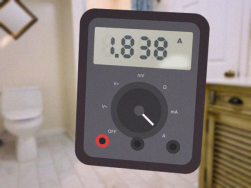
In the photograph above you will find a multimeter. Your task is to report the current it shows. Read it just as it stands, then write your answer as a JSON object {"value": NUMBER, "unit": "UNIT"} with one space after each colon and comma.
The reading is {"value": 1.838, "unit": "A"}
